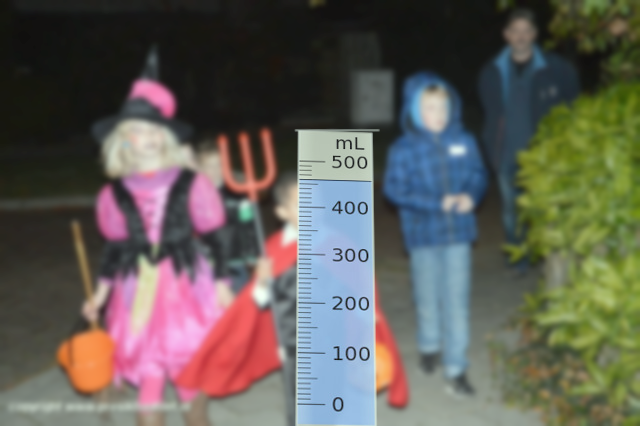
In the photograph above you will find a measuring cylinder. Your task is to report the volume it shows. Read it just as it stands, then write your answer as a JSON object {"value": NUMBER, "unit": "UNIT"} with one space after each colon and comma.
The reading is {"value": 460, "unit": "mL"}
